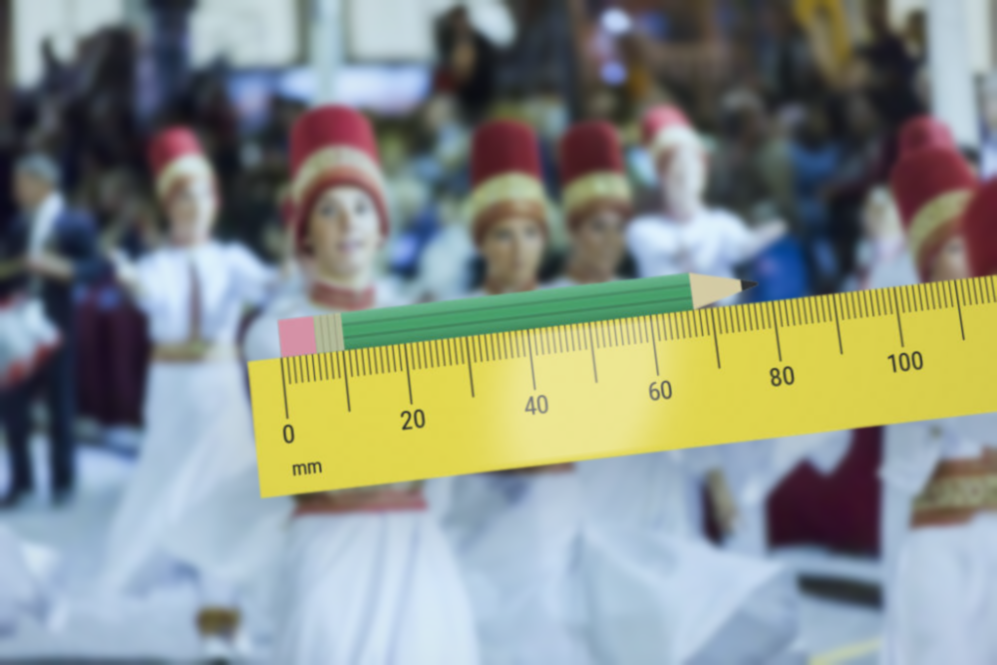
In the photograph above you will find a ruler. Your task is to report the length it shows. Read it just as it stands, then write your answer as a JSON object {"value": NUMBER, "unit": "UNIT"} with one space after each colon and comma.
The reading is {"value": 78, "unit": "mm"}
